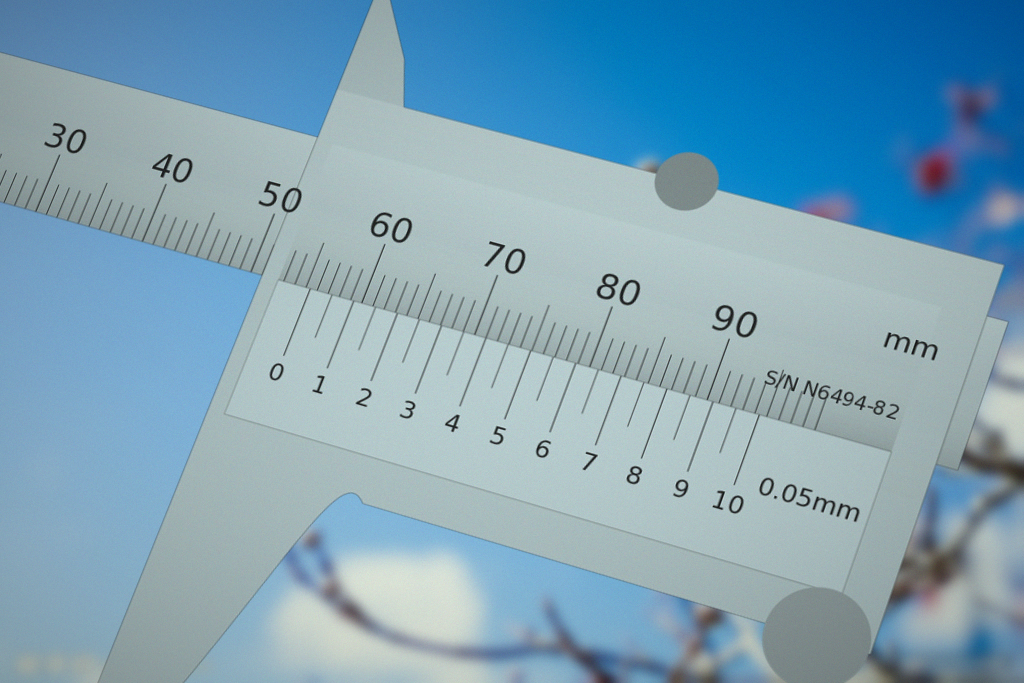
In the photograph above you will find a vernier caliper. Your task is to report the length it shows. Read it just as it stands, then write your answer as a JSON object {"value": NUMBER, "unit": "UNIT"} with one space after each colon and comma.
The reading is {"value": 55.4, "unit": "mm"}
